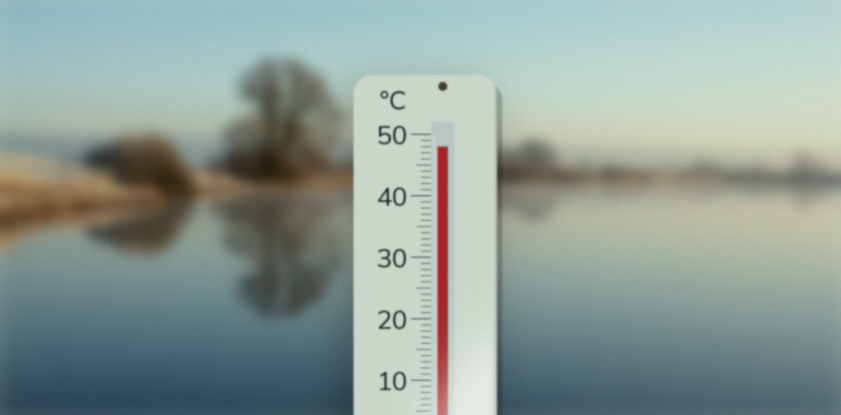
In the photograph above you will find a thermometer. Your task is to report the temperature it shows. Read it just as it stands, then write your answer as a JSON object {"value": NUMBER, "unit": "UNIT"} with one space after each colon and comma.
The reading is {"value": 48, "unit": "°C"}
